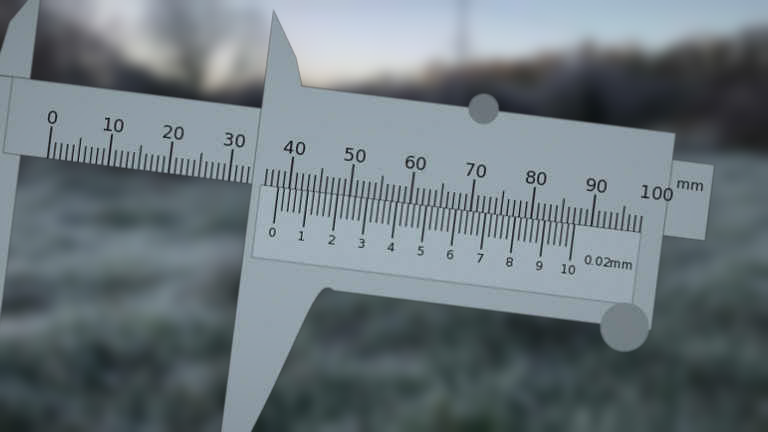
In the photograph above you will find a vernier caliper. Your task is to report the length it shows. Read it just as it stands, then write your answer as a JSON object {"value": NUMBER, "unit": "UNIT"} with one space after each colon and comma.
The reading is {"value": 38.2, "unit": "mm"}
